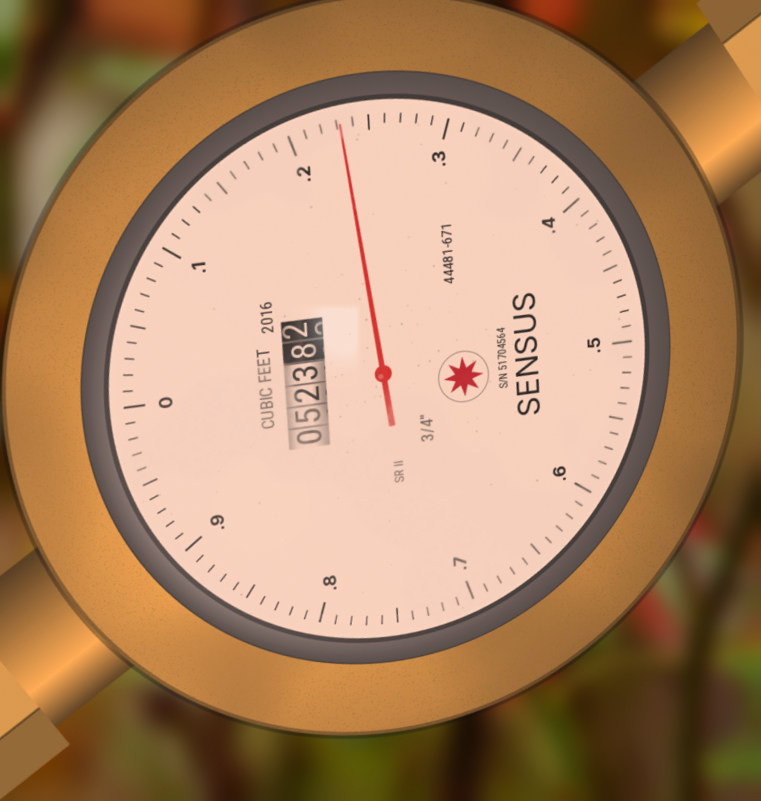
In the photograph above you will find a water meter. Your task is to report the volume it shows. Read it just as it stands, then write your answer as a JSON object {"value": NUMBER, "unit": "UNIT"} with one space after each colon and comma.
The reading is {"value": 52382.23, "unit": "ft³"}
